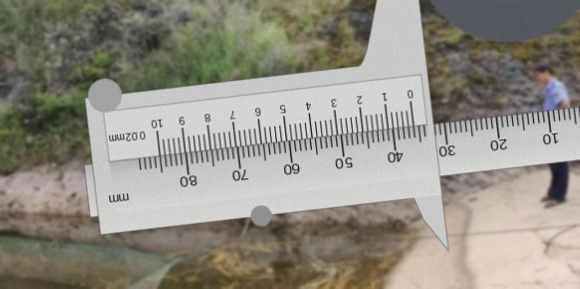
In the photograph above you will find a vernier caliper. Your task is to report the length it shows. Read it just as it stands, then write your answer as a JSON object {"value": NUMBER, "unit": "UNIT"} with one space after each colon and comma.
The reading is {"value": 36.0, "unit": "mm"}
